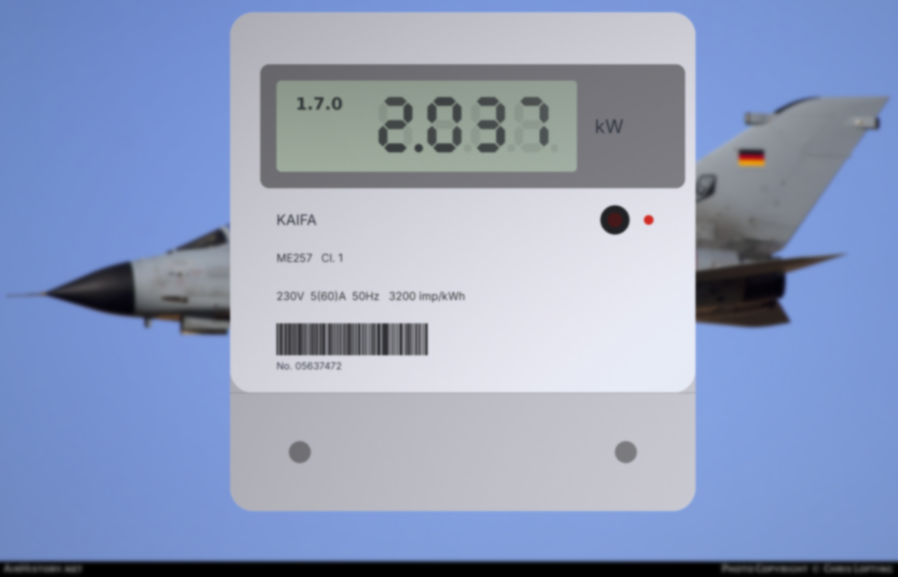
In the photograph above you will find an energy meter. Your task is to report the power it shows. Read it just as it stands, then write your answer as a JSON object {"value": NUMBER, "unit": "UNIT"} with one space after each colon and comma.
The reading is {"value": 2.037, "unit": "kW"}
